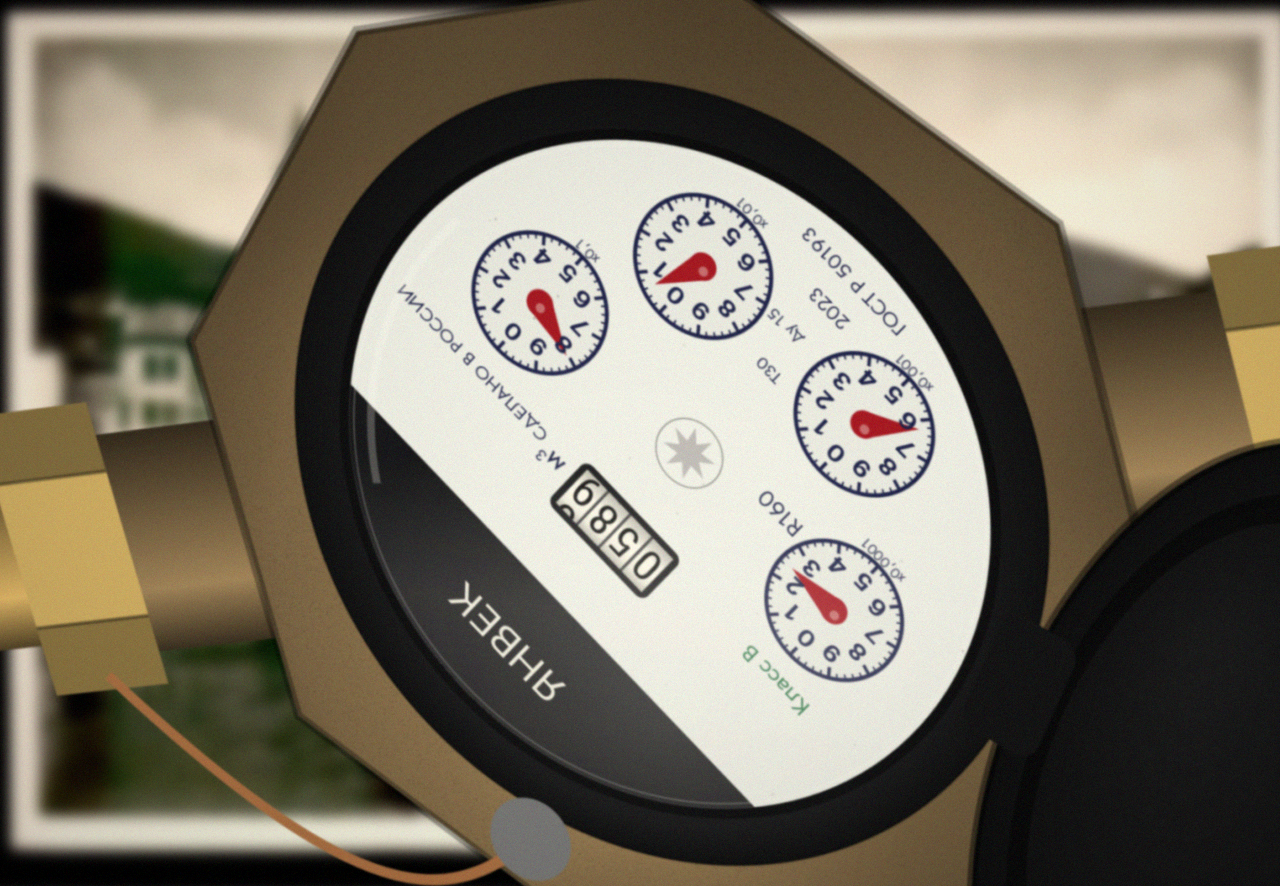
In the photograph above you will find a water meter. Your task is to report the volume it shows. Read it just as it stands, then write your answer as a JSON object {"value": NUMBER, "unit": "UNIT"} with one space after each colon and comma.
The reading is {"value": 588.8062, "unit": "m³"}
